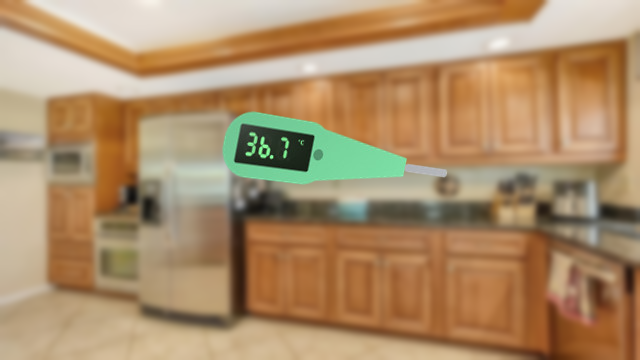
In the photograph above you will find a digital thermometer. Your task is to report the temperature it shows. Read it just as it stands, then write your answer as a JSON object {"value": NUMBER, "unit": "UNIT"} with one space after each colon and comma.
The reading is {"value": 36.7, "unit": "°C"}
